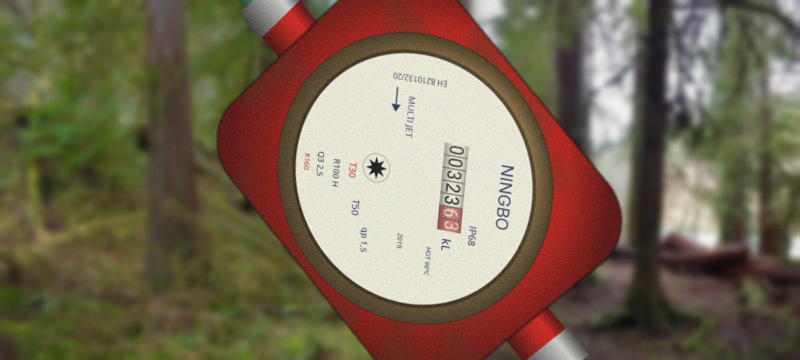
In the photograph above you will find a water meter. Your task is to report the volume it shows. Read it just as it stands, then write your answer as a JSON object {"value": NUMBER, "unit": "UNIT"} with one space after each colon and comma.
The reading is {"value": 323.63, "unit": "kL"}
